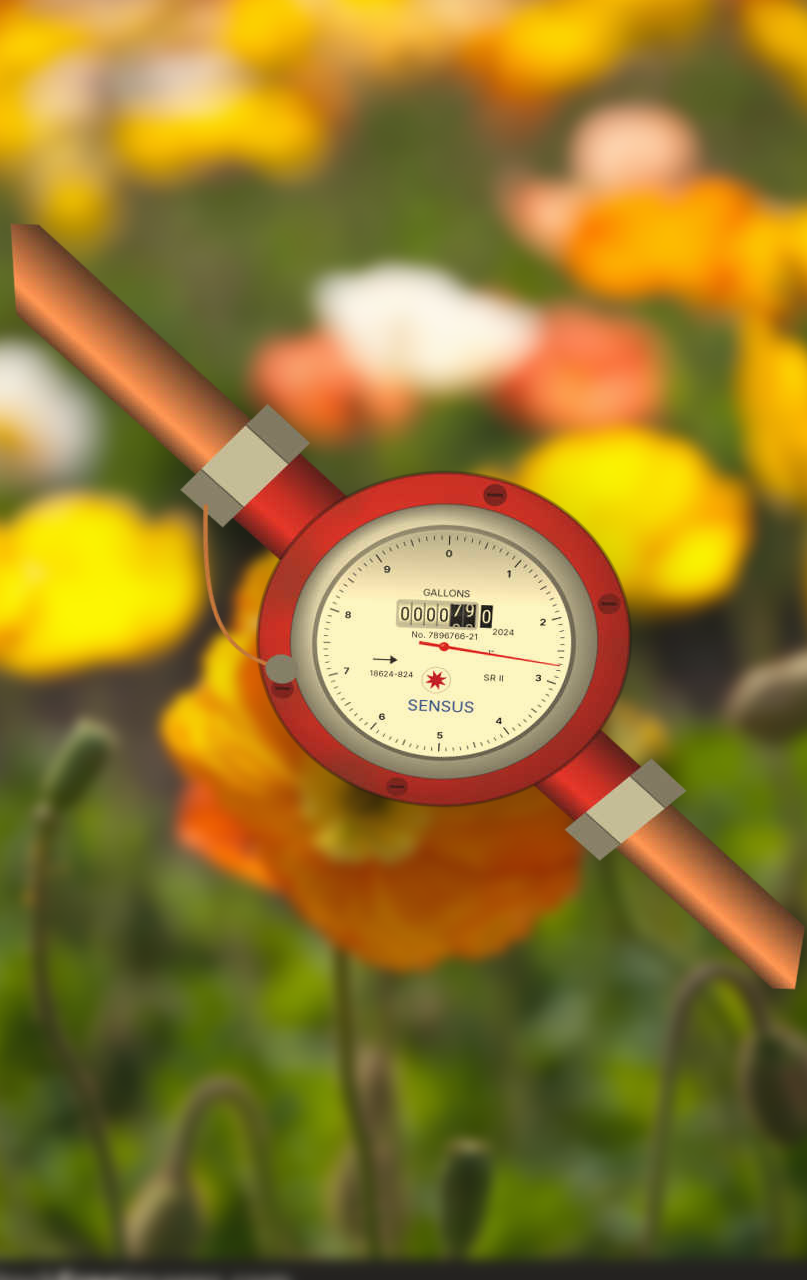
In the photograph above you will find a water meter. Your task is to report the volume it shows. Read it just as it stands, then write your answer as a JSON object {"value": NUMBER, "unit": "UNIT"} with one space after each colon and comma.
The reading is {"value": 792.7, "unit": "gal"}
